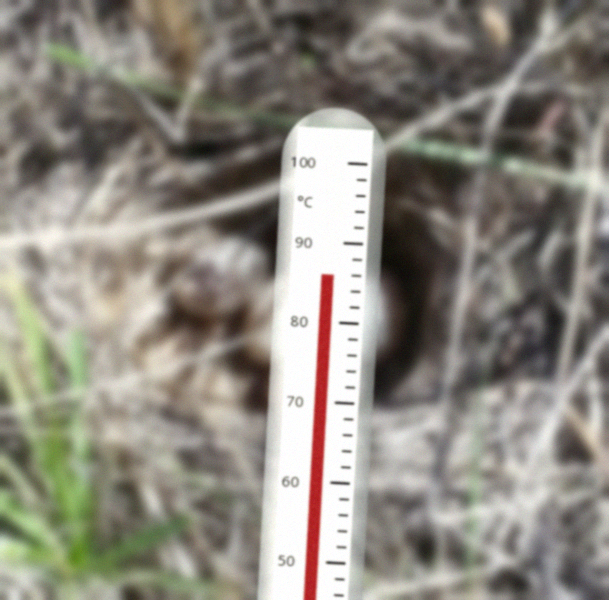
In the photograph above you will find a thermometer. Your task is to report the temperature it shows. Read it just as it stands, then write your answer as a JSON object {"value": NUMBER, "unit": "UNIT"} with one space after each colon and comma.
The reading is {"value": 86, "unit": "°C"}
